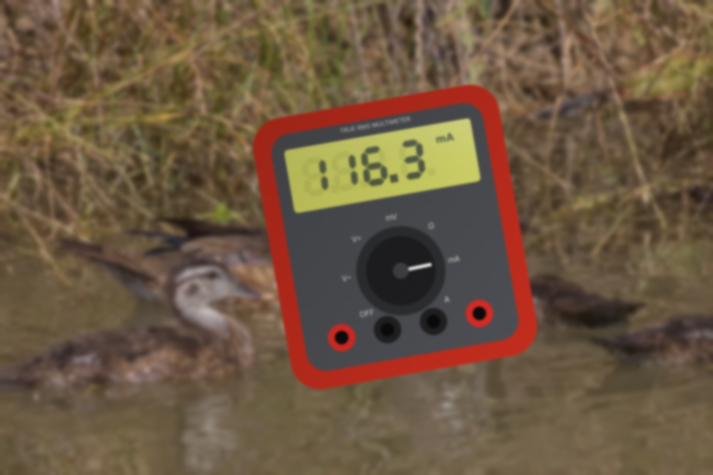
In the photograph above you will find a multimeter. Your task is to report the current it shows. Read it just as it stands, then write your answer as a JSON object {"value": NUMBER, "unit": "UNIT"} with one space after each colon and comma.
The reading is {"value": 116.3, "unit": "mA"}
